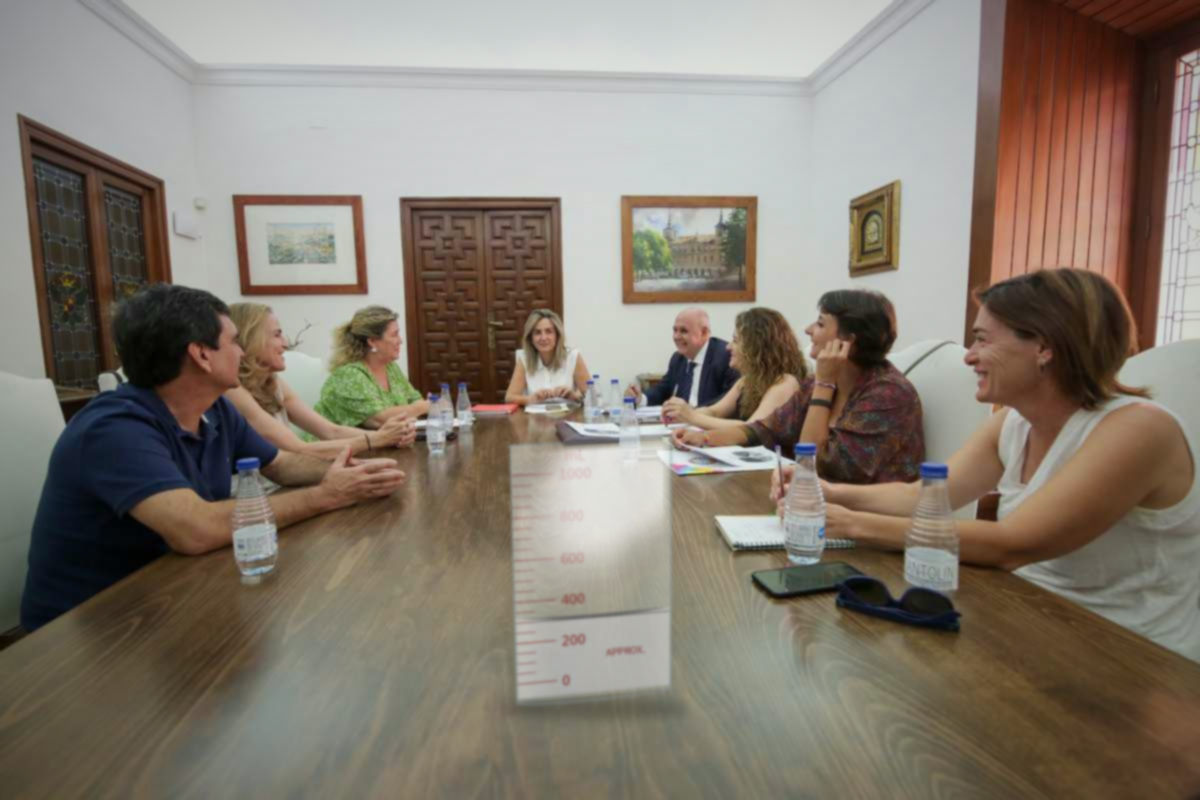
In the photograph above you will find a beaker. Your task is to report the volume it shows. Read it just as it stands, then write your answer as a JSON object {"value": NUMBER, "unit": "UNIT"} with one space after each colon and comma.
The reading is {"value": 300, "unit": "mL"}
